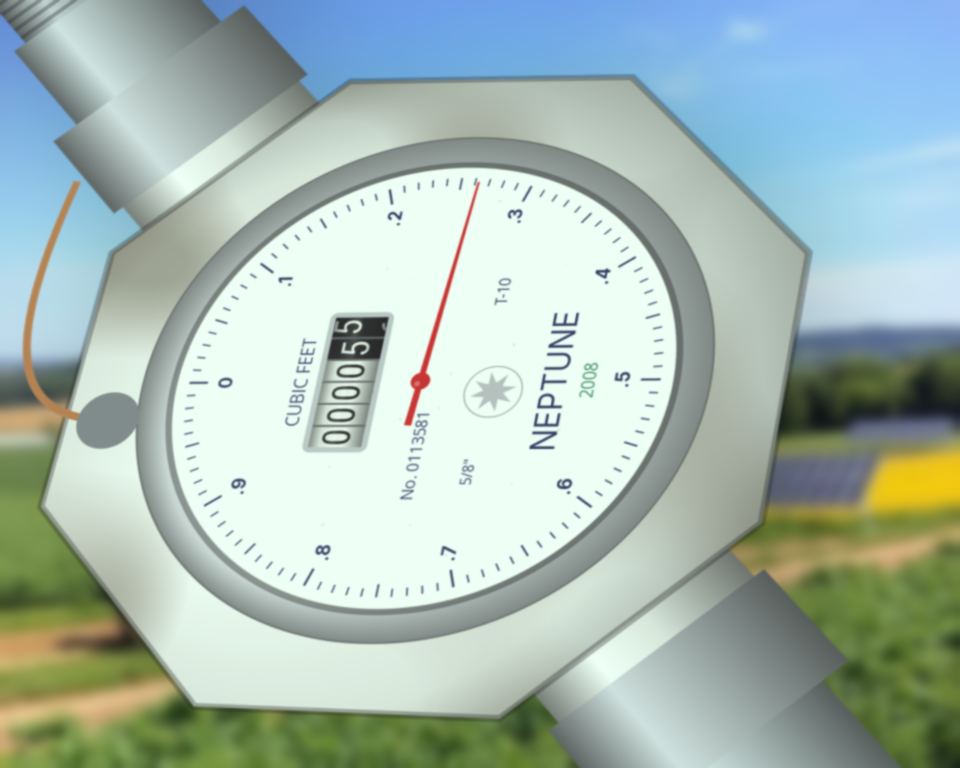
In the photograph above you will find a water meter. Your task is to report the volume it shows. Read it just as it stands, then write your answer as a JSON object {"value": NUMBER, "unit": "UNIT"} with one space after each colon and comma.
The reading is {"value": 55.26, "unit": "ft³"}
